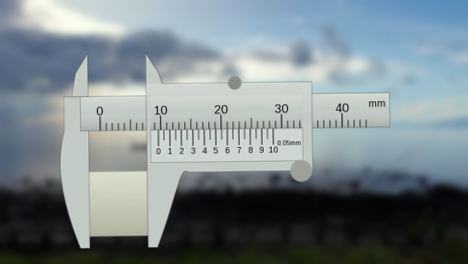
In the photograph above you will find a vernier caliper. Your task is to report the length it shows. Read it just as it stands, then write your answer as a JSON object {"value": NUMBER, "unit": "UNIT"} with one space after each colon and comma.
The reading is {"value": 9.6, "unit": "mm"}
